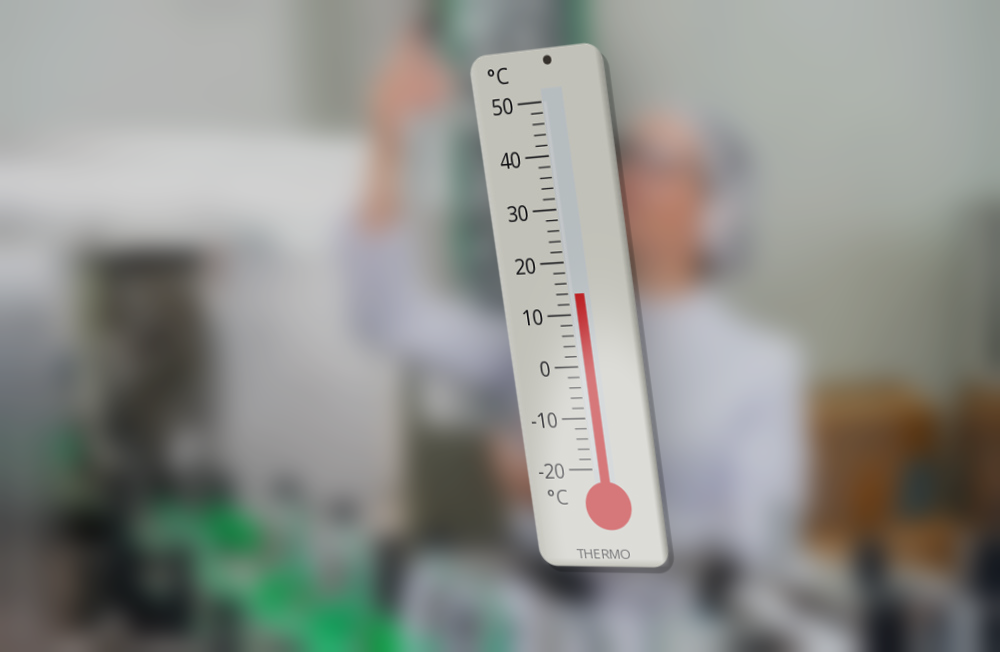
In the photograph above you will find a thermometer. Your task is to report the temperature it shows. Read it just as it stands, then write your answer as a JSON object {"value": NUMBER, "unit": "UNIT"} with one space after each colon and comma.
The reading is {"value": 14, "unit": "°C"}
